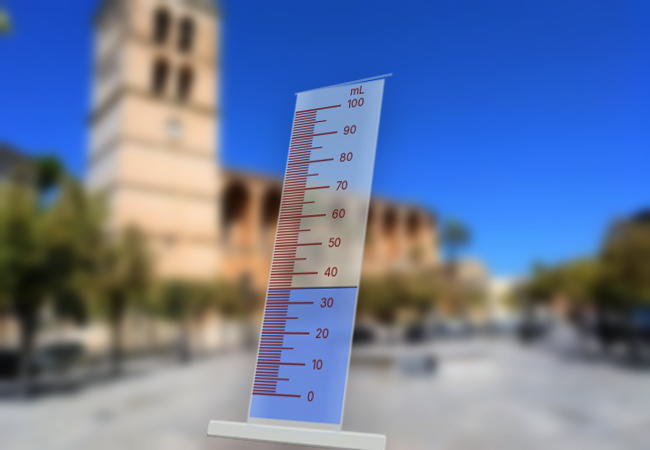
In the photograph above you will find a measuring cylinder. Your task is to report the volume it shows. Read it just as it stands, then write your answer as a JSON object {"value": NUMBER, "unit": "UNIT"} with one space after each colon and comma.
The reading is {"value": 35, "unit": "mL"}
